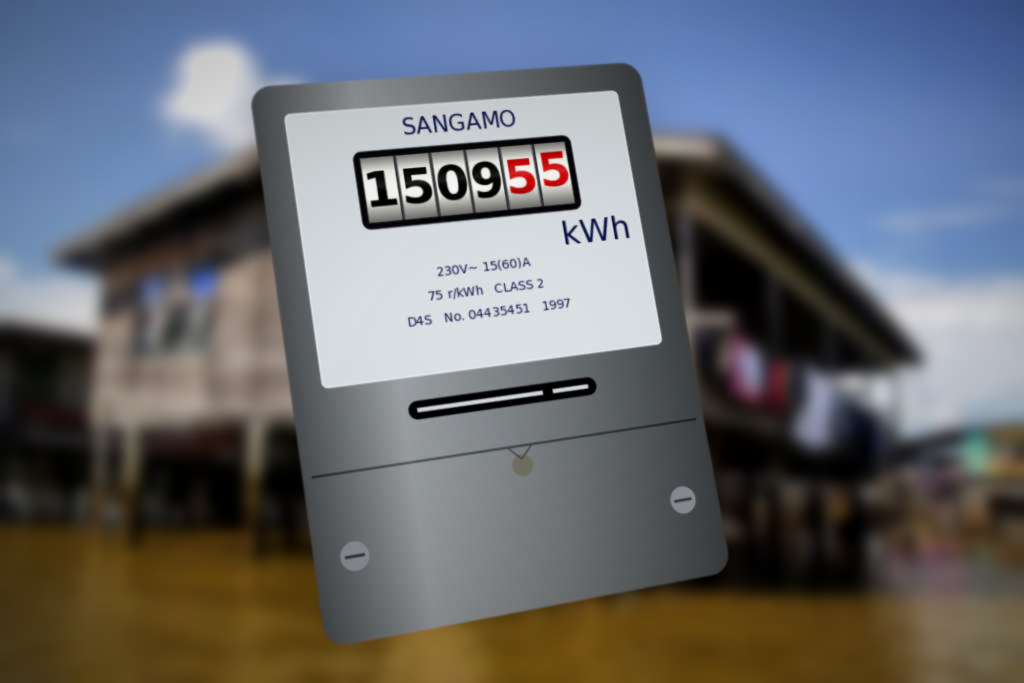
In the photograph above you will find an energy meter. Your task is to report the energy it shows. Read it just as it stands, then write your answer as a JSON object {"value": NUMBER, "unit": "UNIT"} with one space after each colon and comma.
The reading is {"value": 1509.55, "unit": "kWh"}
